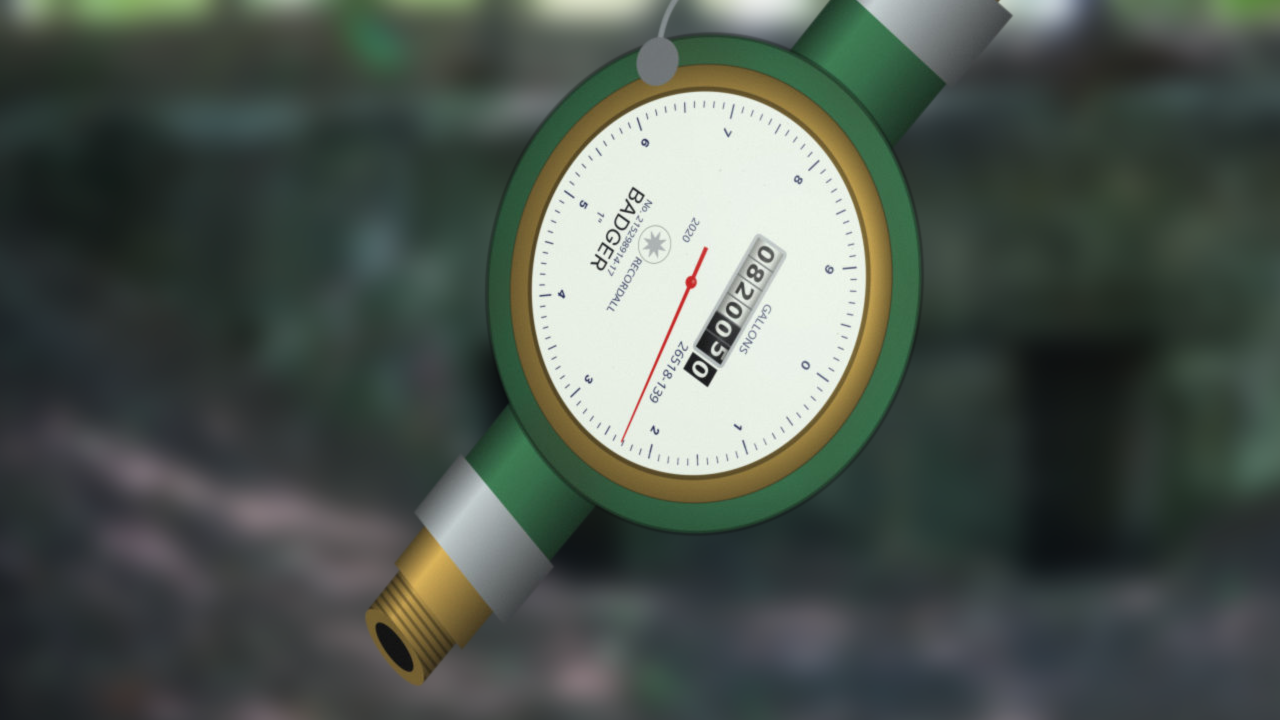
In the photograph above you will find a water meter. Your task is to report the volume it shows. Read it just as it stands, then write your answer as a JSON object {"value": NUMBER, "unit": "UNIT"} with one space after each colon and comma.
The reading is {"value": 820052.3, "unit": "gal"}
